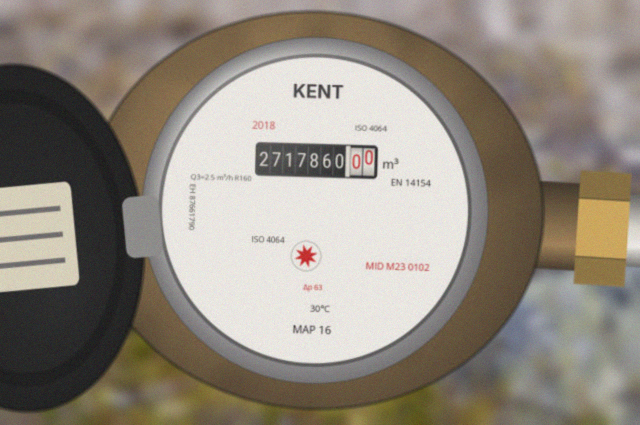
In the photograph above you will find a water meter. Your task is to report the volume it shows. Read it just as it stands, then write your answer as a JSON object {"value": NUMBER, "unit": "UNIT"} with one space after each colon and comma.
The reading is {"value": 2717860.00, "unit": "m³"}
